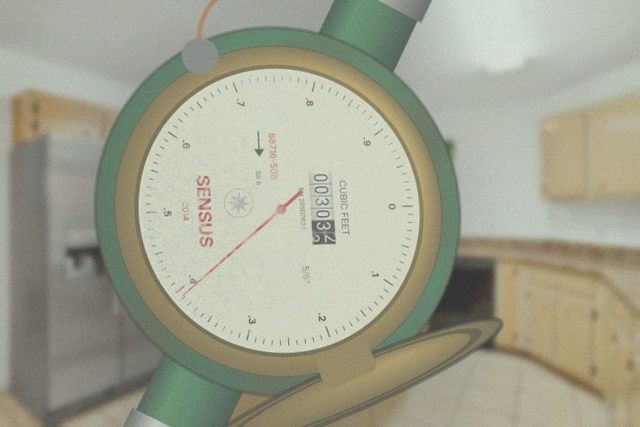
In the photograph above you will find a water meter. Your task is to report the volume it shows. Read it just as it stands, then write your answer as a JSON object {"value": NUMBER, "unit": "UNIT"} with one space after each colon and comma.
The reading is {"value": 3032.39, "unit": "ft³"}
